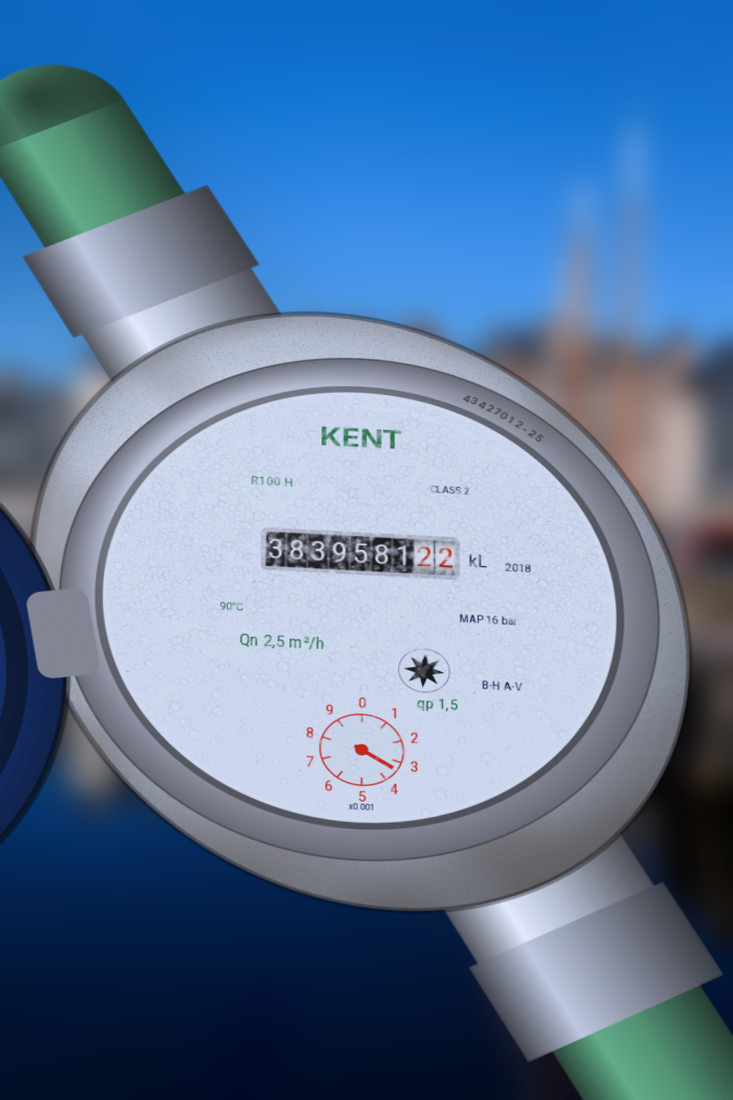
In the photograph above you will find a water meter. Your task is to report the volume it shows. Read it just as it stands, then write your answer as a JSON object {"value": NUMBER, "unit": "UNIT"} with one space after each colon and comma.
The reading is {"value": 3839581.223, "unit": "kL"}
